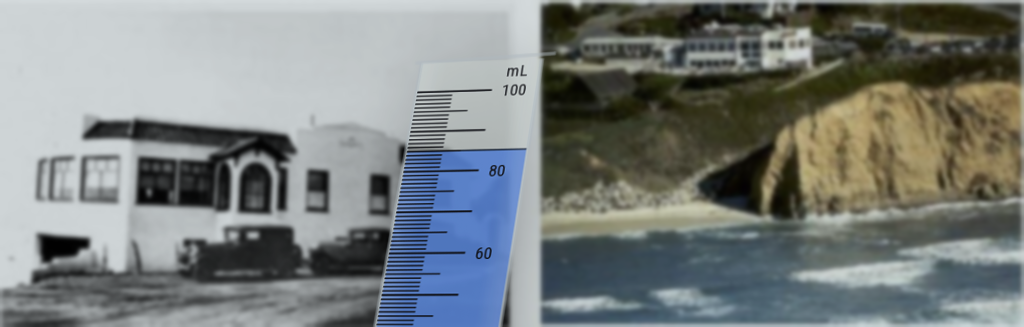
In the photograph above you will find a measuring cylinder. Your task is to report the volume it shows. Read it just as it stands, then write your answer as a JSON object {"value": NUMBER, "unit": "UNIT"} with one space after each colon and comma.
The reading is {"value": 85, "unit": "mL"}
